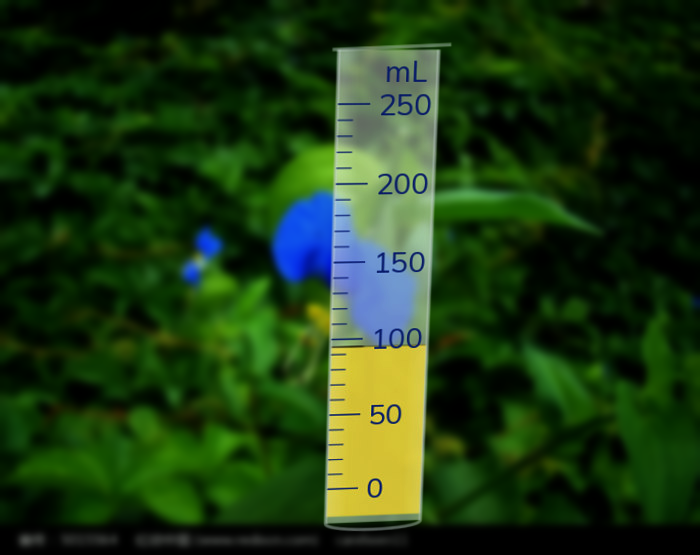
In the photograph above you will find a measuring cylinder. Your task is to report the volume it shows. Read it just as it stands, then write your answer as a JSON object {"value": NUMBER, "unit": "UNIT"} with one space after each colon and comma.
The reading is {"value": 95, "unit": "mL"}
